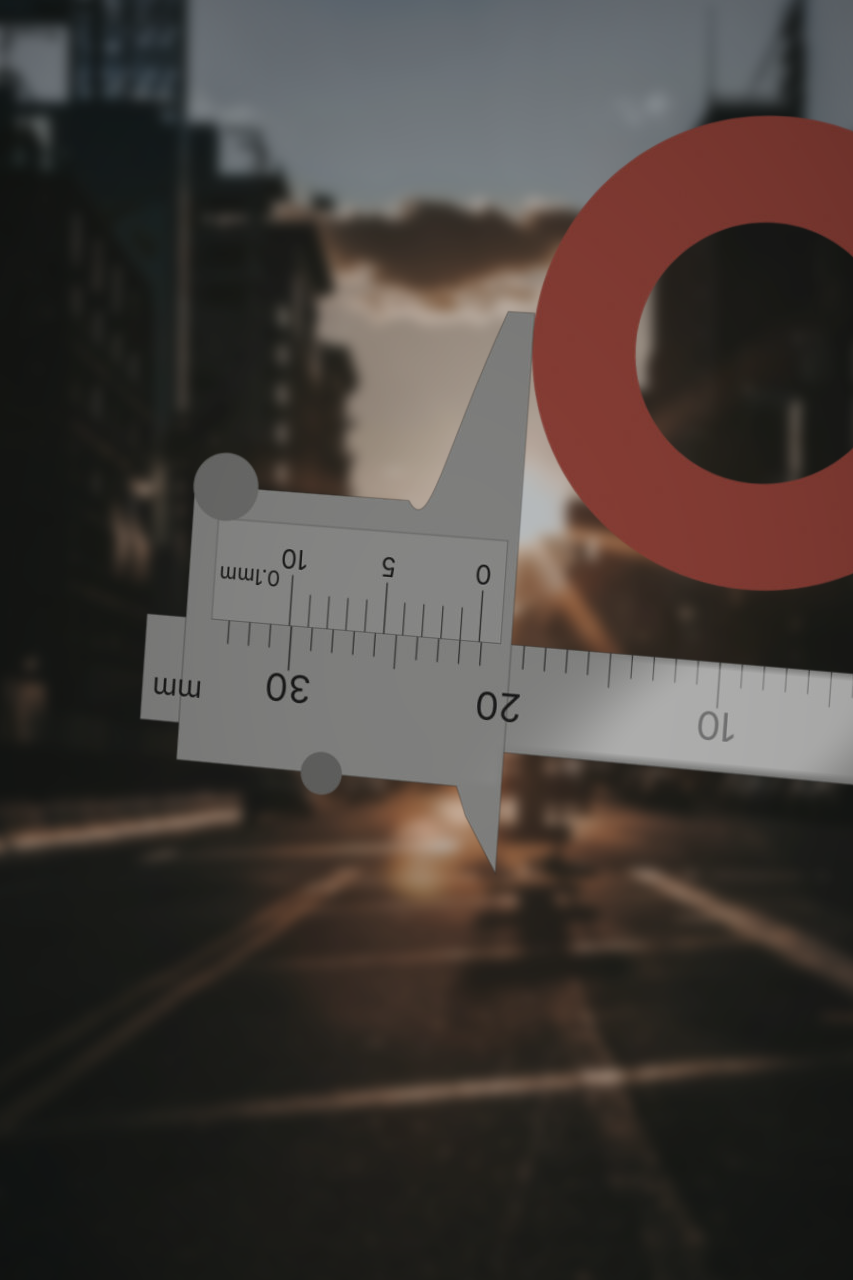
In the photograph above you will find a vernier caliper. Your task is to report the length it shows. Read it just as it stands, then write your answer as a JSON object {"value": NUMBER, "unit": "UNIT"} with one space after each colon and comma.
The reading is {"value": 21.1, "unit": "mm"}
